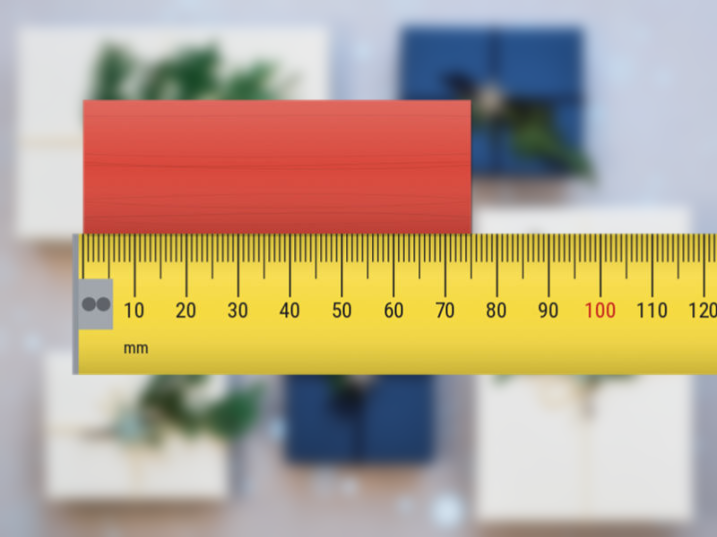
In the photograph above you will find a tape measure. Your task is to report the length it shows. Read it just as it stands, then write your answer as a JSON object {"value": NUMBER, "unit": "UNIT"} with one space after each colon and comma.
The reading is {"value": 75, "unit": "mm"}
